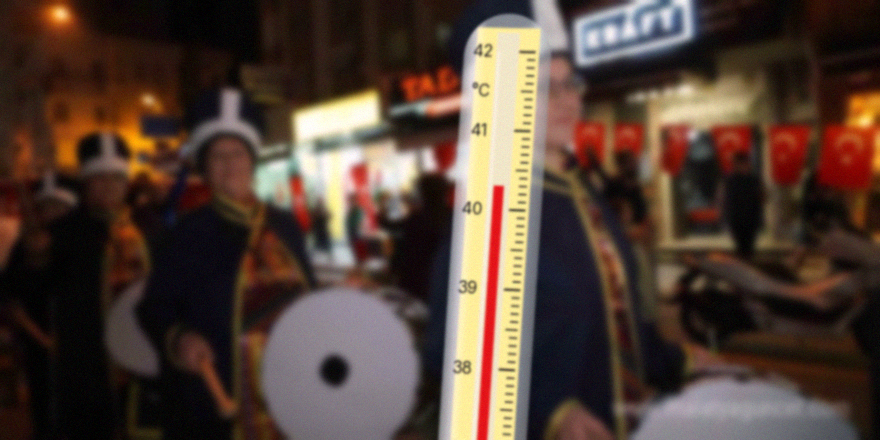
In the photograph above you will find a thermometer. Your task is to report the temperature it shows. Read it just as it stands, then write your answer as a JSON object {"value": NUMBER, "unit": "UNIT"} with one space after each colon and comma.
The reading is {"value": 40.3, "unit": "°C"}
